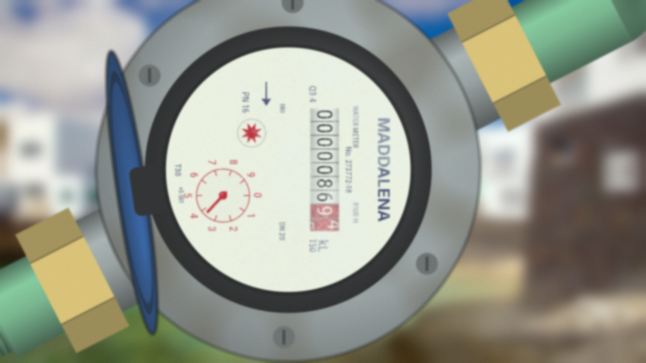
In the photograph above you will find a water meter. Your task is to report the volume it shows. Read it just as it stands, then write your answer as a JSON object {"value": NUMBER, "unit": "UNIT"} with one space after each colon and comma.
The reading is {"value": 86.943, "unit": "kL"}
